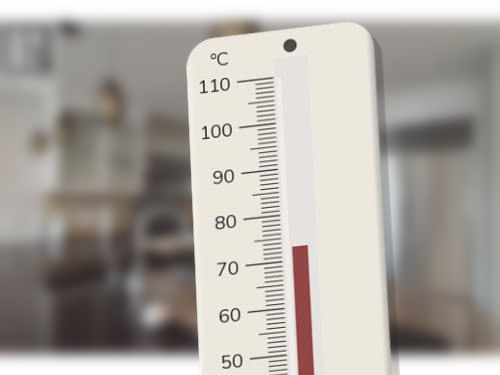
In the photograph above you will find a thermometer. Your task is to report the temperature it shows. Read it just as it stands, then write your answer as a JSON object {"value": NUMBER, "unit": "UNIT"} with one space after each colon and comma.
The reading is {"value": 73, "unit": "°C"}
